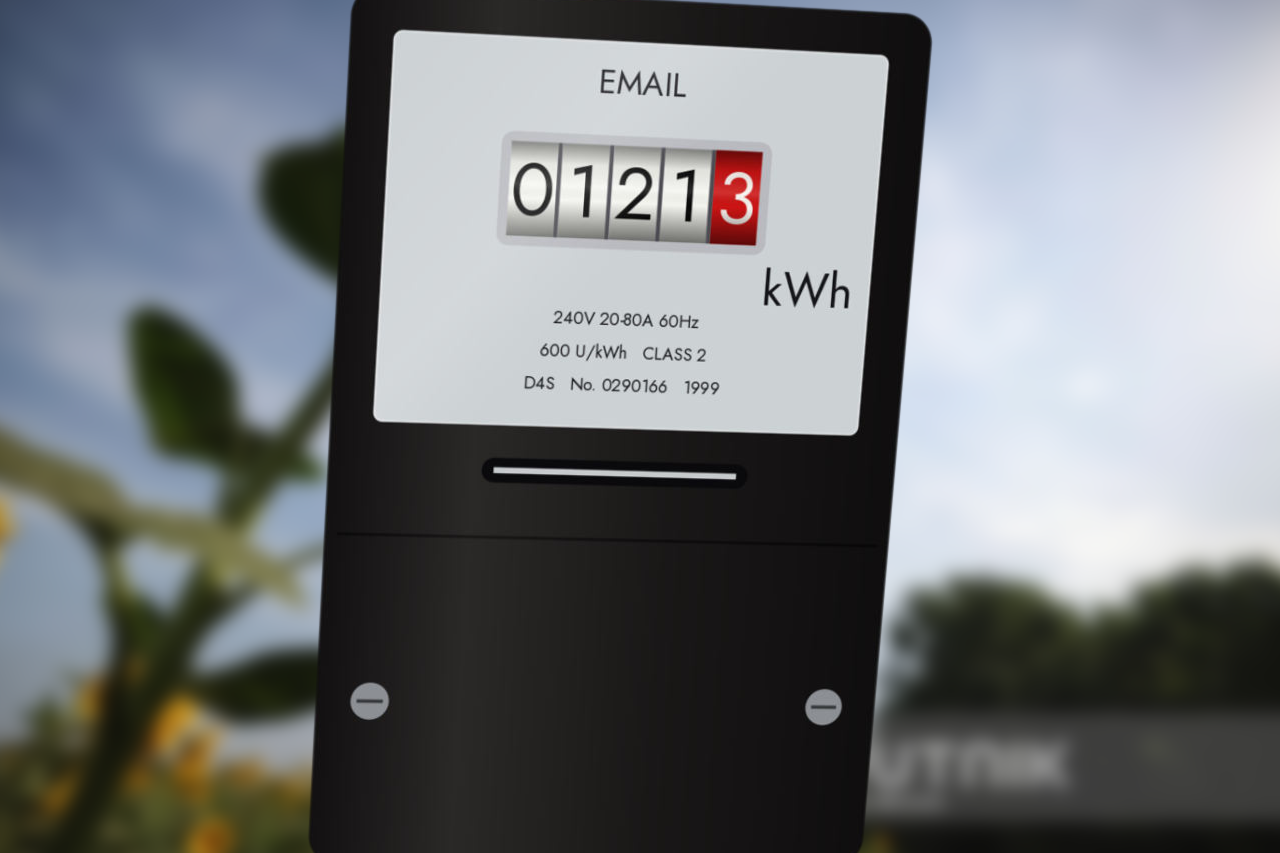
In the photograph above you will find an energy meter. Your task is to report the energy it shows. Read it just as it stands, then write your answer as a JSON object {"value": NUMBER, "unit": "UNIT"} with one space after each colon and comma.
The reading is {"value": 121.3, "unit": "kWh"}
